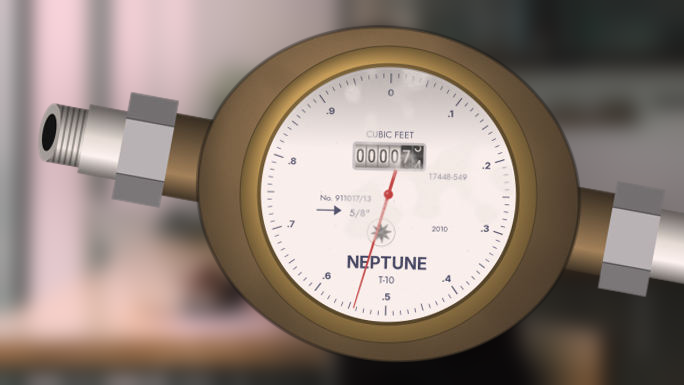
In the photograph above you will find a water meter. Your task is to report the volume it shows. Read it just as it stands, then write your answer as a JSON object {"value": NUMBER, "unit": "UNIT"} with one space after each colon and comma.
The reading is {"value": 73.54, "unit": "ft³"}
